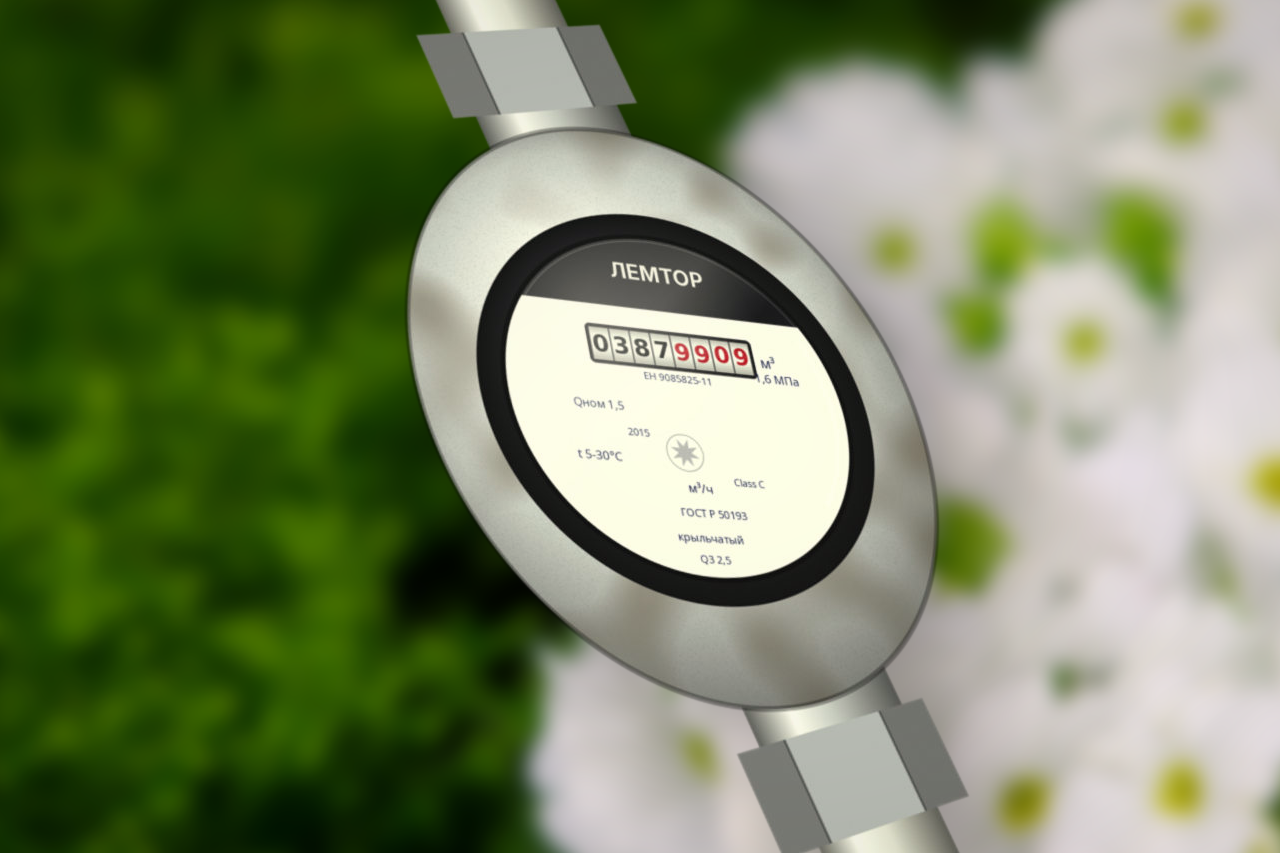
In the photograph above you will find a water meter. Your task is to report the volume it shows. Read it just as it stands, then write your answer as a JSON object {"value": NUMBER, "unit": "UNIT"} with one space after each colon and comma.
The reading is {"value": 387.9909, "unit": "m³"}
